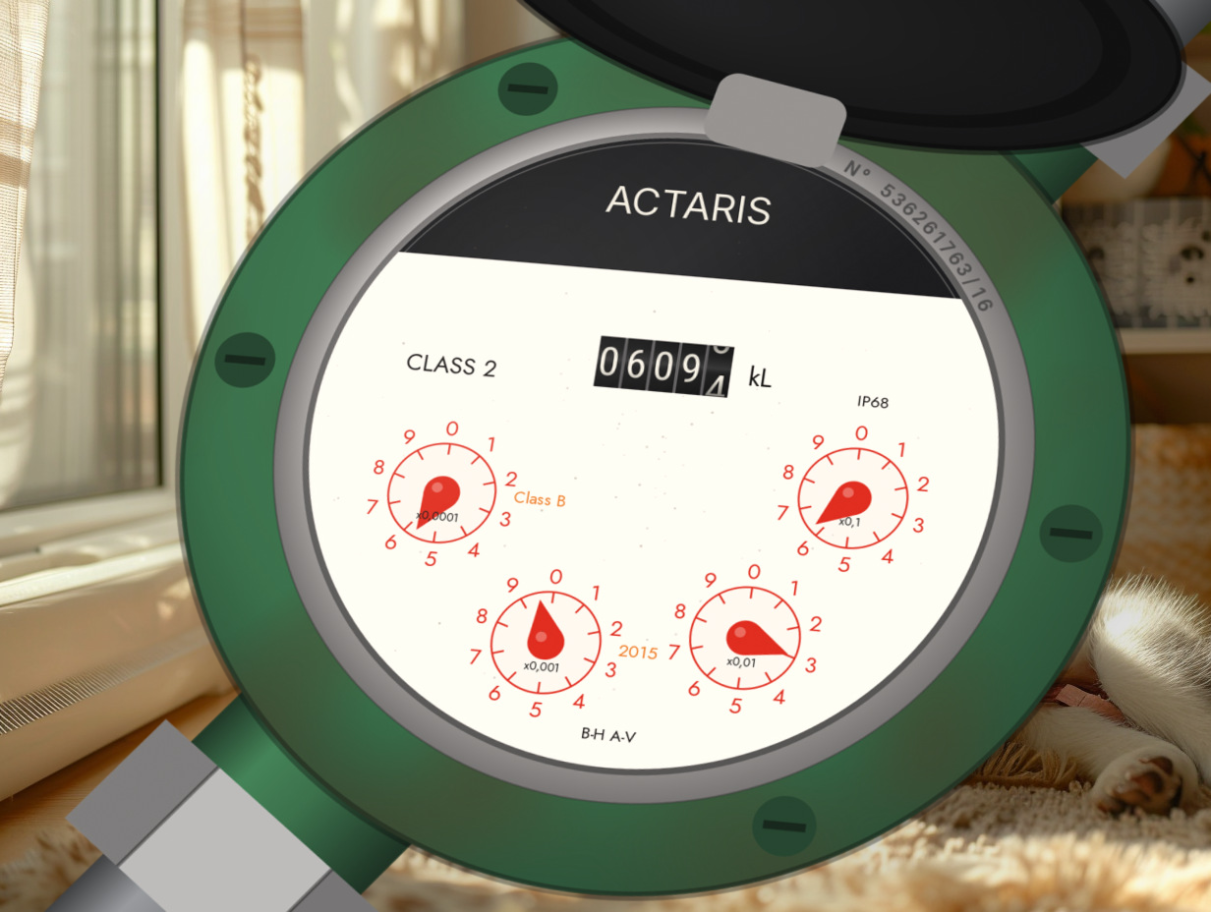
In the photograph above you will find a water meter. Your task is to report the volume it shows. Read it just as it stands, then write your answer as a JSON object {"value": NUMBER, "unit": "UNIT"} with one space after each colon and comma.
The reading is {"value": 6093.6295, "unit": "kL"}
